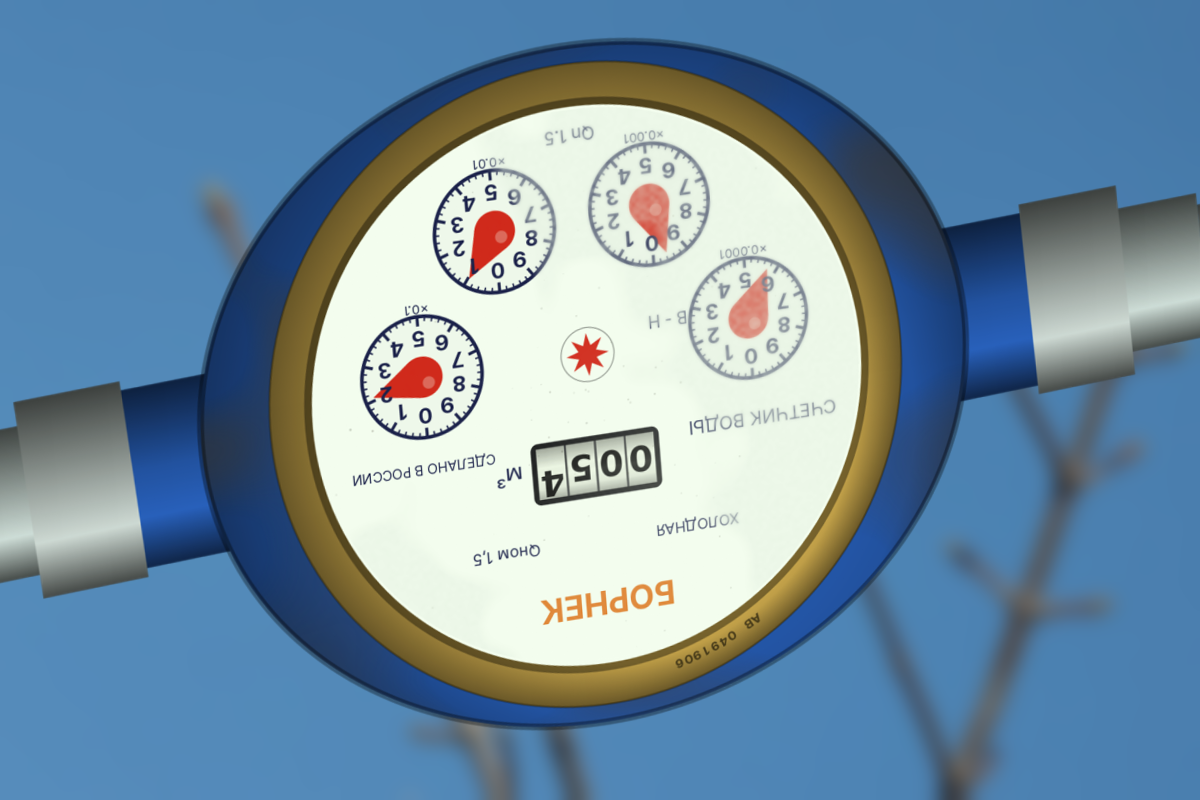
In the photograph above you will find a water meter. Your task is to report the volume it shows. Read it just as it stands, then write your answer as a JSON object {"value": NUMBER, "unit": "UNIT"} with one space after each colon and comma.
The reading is {"value": 54.2095, "unit": "m³"}
